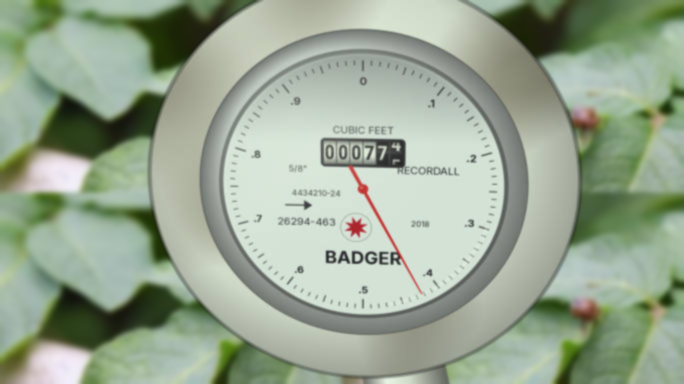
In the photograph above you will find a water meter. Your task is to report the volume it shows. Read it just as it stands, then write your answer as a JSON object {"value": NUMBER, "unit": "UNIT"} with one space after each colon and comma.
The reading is {"value": 774.42, "unit": "ft³"}
